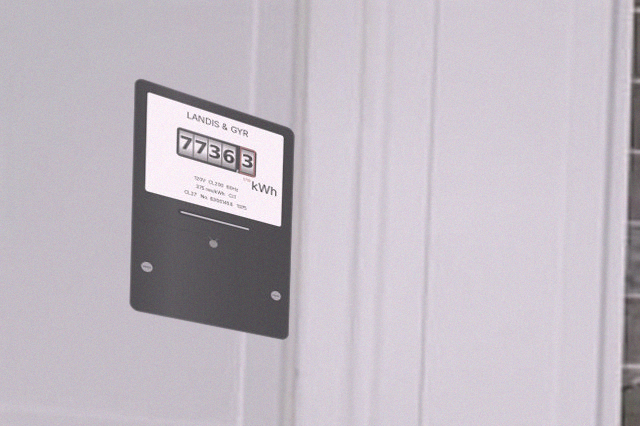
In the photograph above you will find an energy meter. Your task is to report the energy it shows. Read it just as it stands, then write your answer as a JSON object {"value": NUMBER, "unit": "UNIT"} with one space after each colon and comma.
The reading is {"value": 7736.3, "unit": "kWh"}
